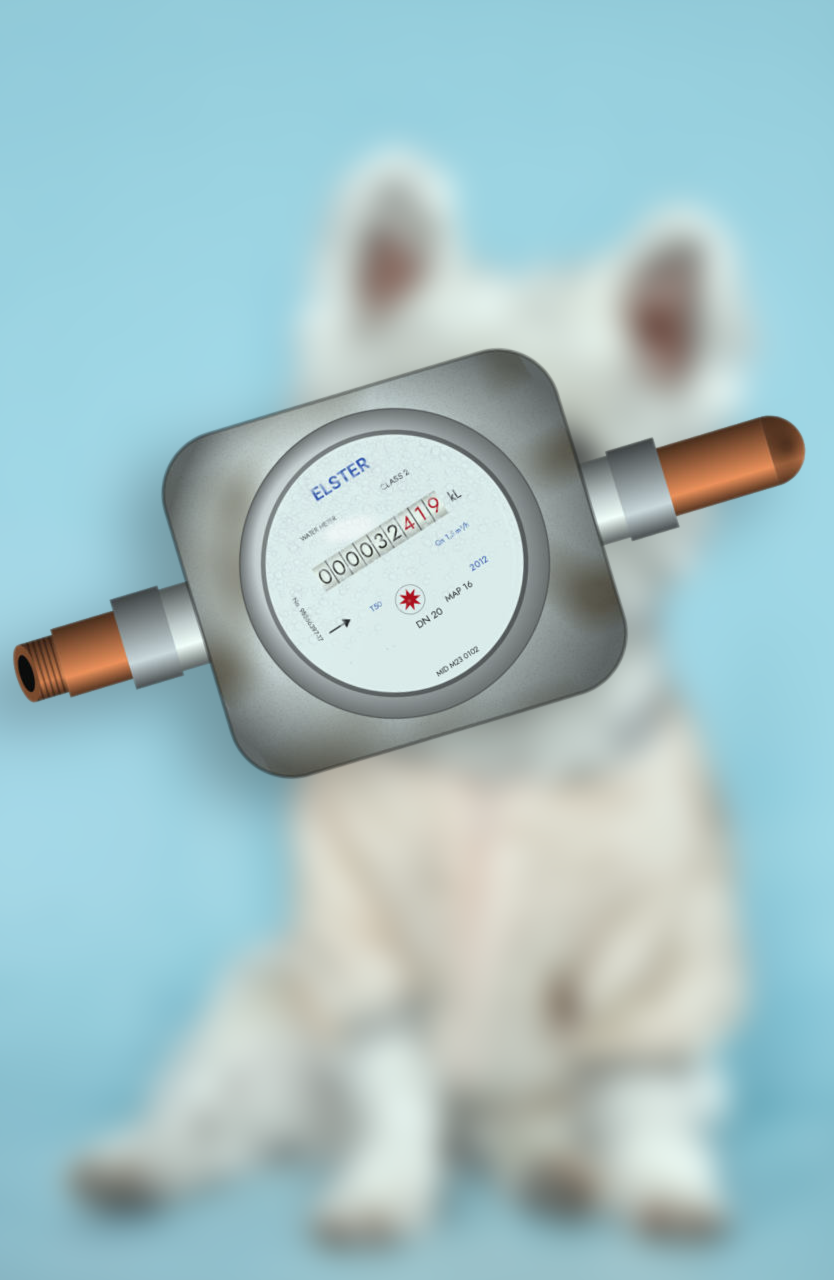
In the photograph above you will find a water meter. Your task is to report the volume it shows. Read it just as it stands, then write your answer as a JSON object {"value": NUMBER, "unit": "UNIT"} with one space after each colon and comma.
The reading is {"value": 32.419, "unit": "kL"}
